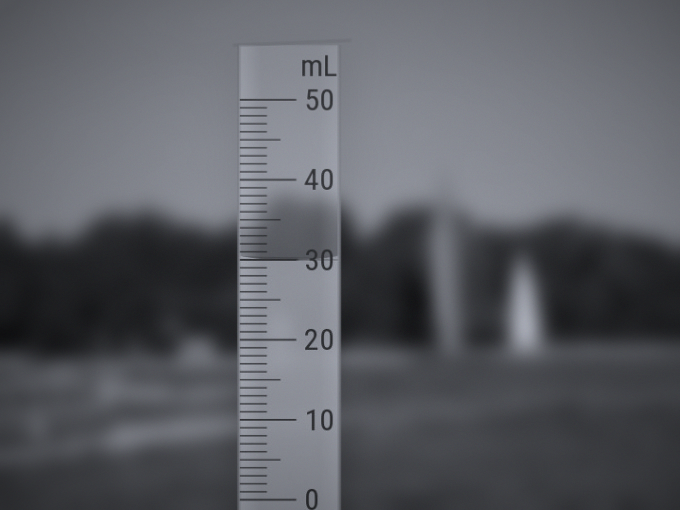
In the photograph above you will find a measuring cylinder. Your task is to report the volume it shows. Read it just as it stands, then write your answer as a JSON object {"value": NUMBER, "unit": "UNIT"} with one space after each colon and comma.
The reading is {"value": 30, "unit": "mL"}
